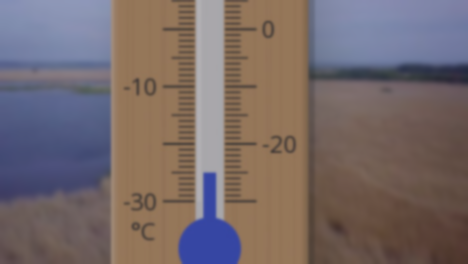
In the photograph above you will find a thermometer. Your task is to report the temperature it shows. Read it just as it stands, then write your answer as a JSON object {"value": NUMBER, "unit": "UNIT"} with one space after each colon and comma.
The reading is {"value": -25, "unit": "°C"}
